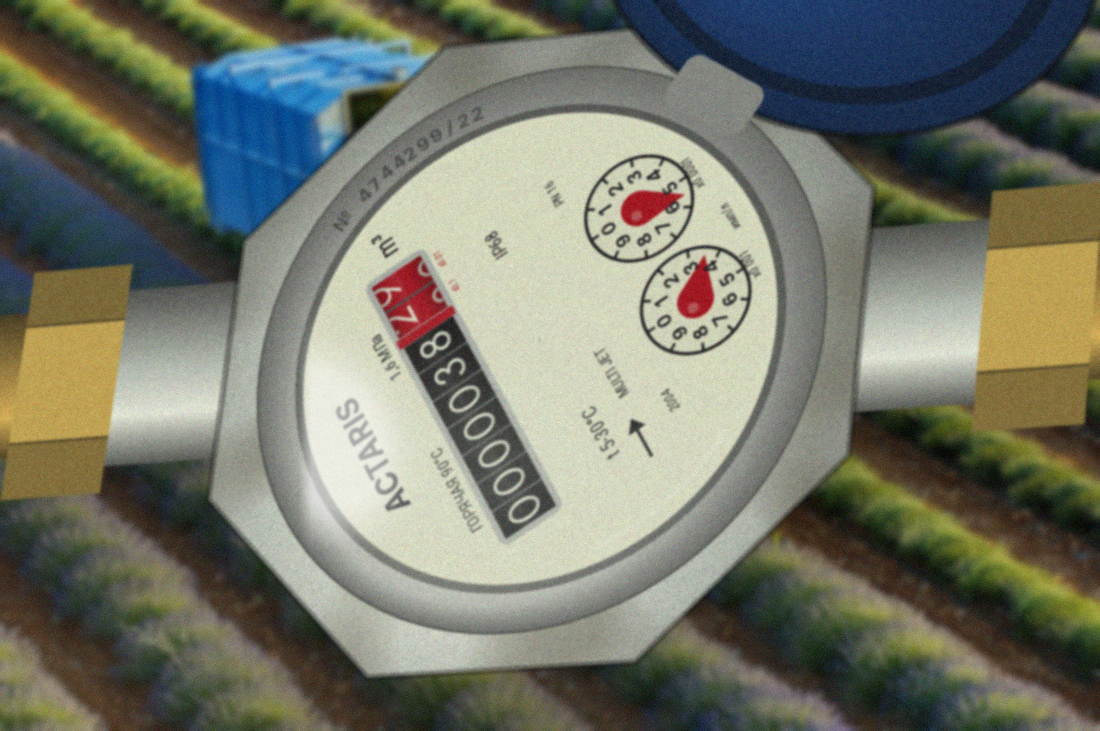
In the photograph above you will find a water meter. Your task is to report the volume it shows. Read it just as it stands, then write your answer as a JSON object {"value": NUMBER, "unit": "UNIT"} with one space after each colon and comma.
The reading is {"value": 38.2935, "unit": "m³"}
